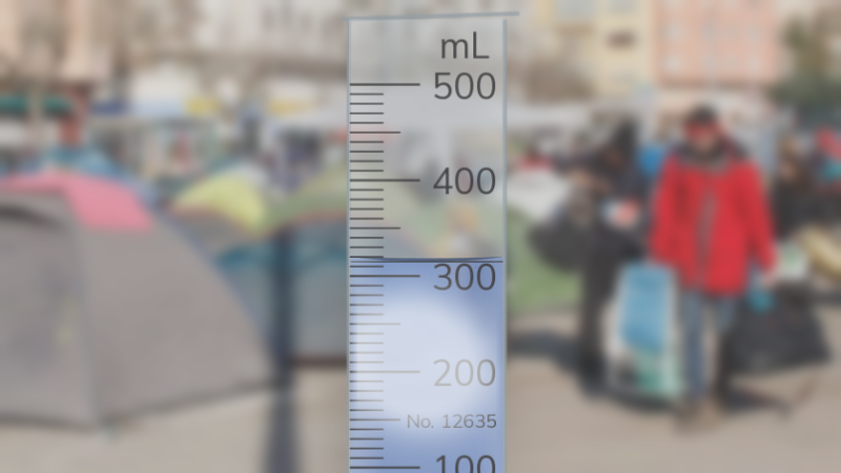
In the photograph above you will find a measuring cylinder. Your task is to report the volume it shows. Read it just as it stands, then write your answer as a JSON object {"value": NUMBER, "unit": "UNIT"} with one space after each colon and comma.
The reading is {"value": 315, "unit": "mL"}
